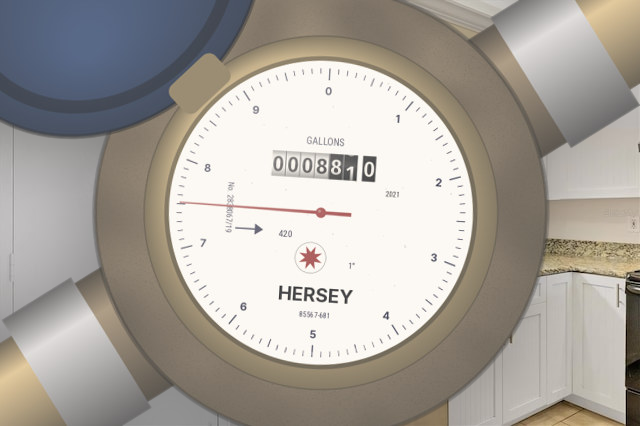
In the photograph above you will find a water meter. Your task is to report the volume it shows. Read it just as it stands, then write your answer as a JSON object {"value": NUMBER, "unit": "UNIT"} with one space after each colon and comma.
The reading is {"value": 8807.5, "unit": "gal"}
